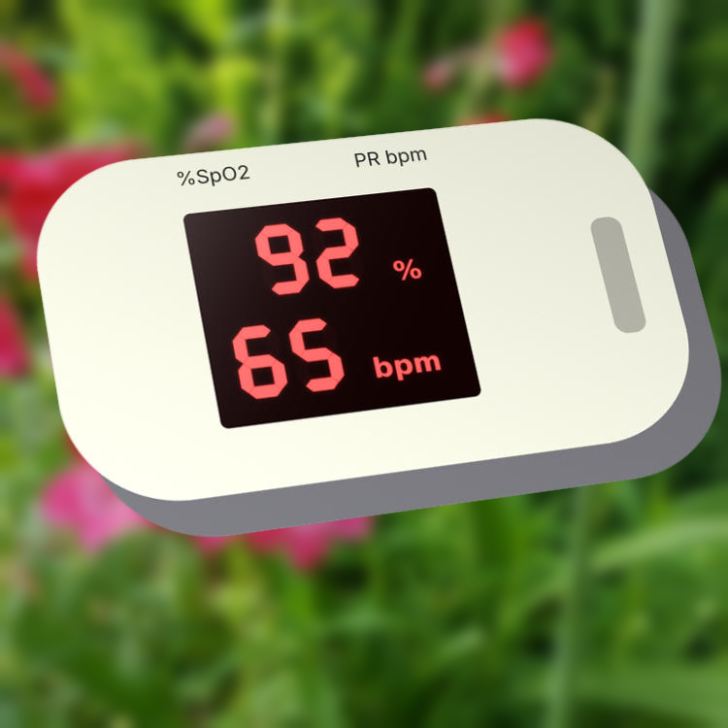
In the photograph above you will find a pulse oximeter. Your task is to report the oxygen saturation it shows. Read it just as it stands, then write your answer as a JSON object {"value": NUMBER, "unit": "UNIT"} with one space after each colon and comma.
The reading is {"value": 92, "unit": "%"}
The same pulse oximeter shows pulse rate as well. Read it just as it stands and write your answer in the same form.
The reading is {"value": 65, "unit": "bpm"}
